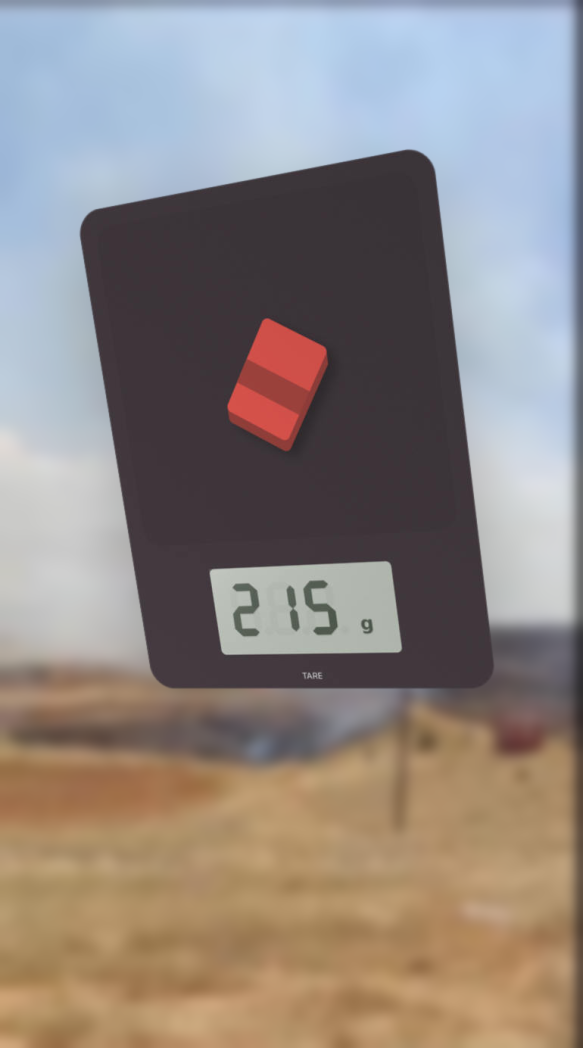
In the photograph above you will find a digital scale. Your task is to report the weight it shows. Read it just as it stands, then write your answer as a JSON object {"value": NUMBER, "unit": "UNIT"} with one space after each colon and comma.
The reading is {"value": 215, "unit": "g"}
